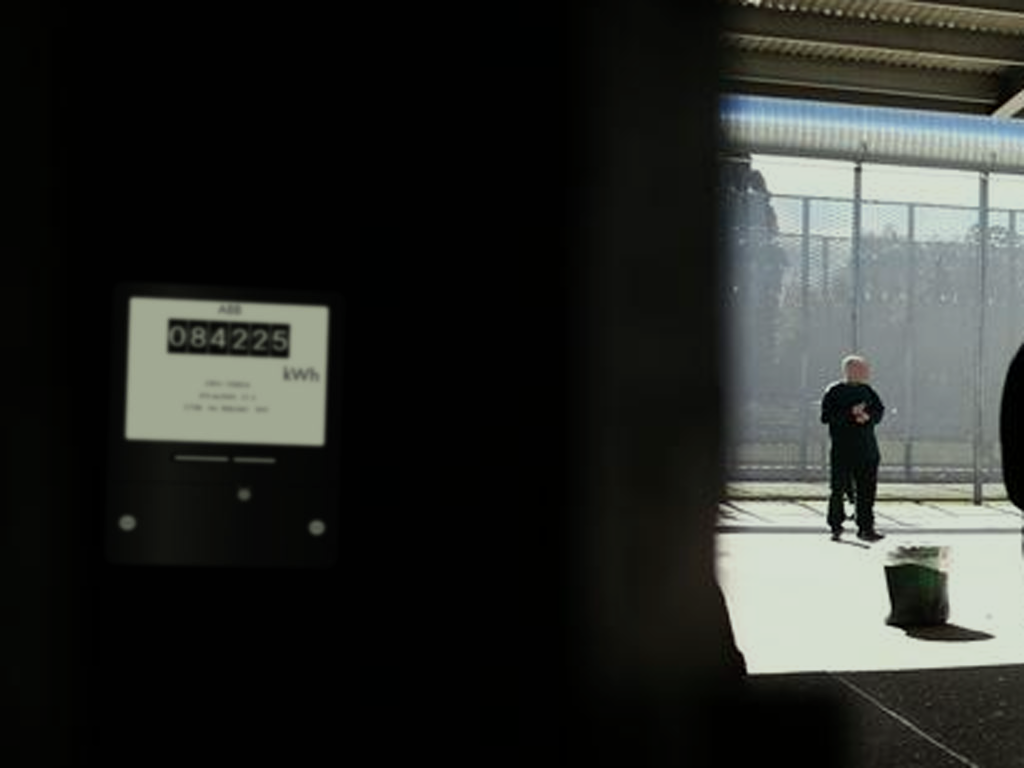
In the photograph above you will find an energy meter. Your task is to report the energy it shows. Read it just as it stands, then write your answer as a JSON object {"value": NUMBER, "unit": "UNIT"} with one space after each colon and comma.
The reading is {"value": 84225, "unit": "kWh"}
